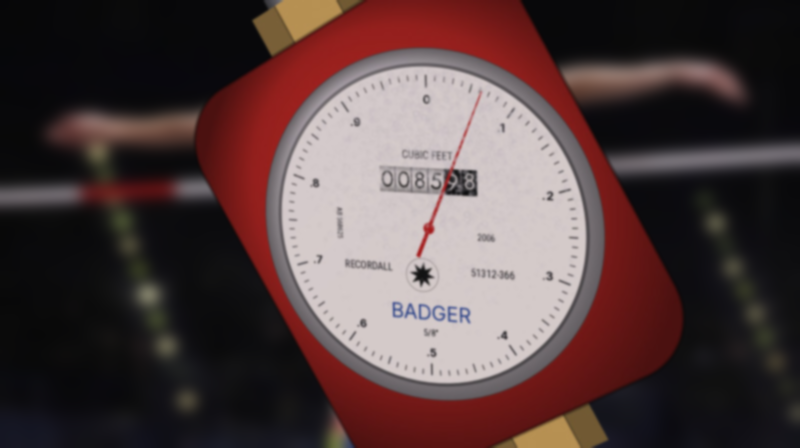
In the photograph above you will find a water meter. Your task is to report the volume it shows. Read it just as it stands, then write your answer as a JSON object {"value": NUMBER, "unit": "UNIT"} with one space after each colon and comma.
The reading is {"value": 8598.06, "unit": "ft³"}
